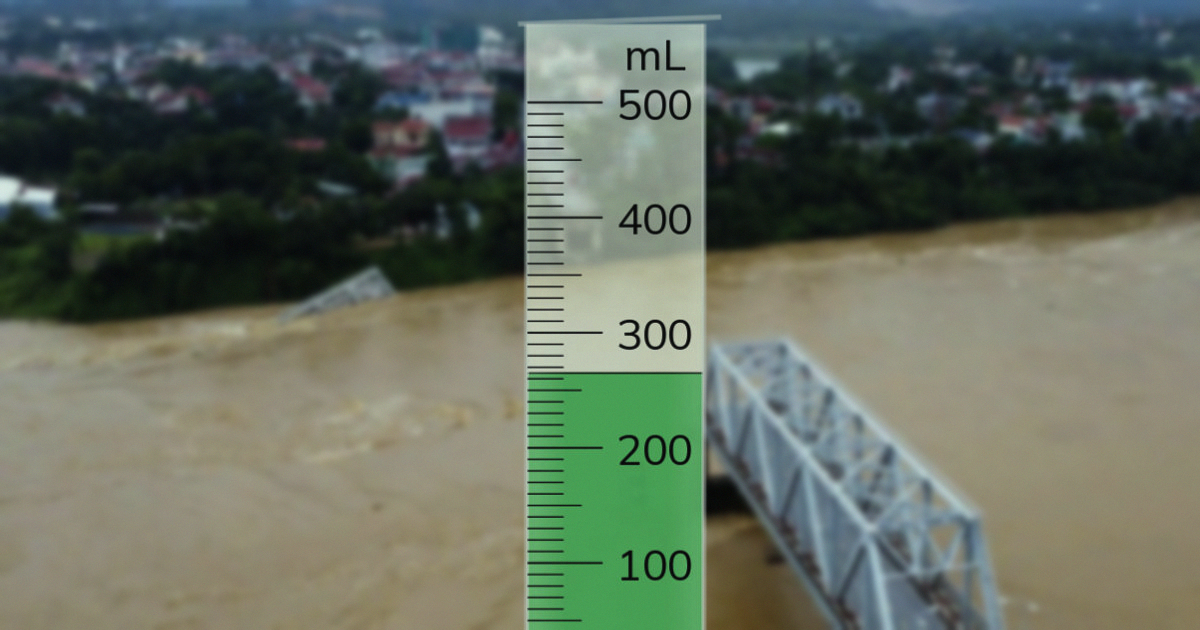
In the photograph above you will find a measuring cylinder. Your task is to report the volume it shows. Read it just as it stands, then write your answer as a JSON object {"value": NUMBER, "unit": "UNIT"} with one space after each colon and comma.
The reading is {"value": 265, "unit": "mL"}
